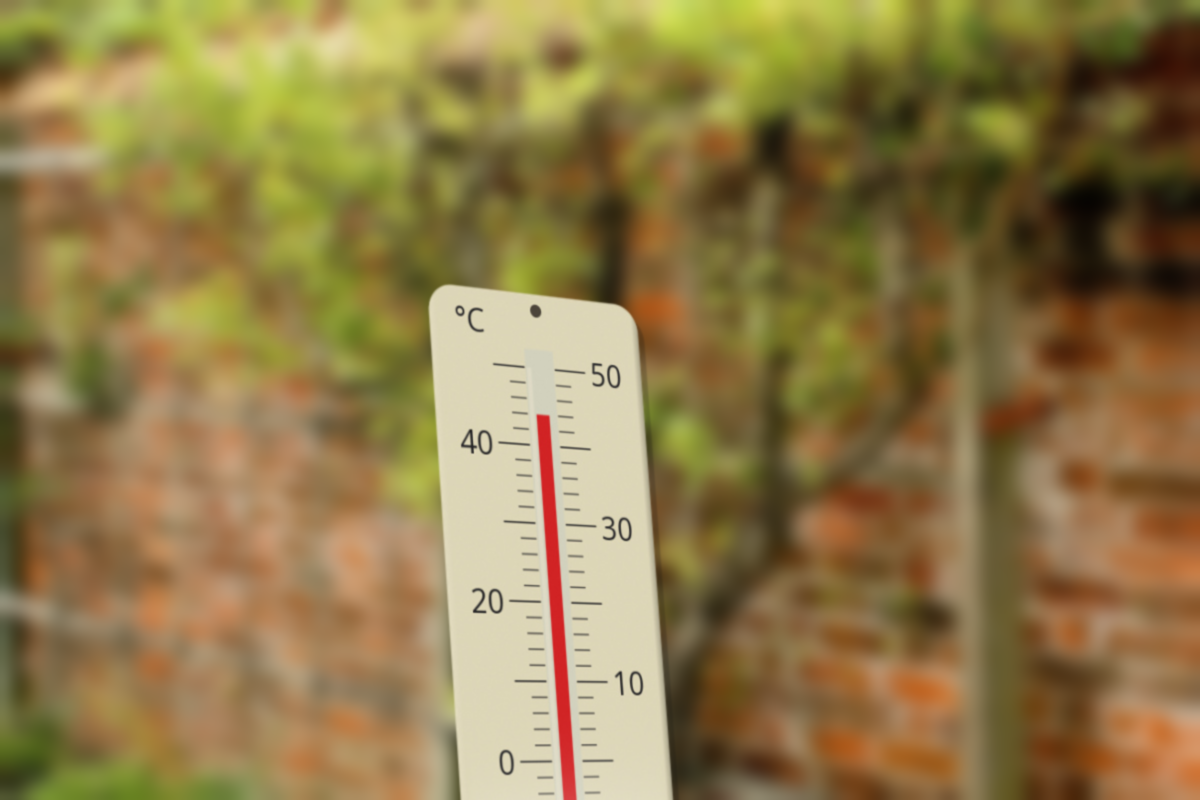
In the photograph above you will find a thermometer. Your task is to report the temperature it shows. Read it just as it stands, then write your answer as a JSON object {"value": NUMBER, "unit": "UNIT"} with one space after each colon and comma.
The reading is {"value": 44, "unit": "°C"}
